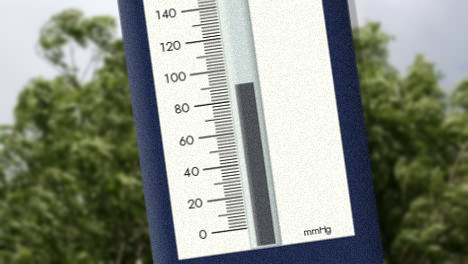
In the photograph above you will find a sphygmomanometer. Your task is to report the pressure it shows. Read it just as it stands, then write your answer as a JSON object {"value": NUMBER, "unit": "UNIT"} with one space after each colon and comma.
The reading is {"value": 90, "unit": "mmHg"}
